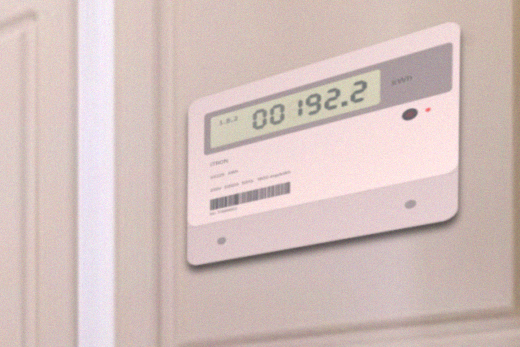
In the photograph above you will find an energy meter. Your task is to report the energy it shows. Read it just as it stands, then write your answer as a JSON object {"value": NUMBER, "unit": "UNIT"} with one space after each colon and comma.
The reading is {"value": 192.2, "unit": "kWh"}
